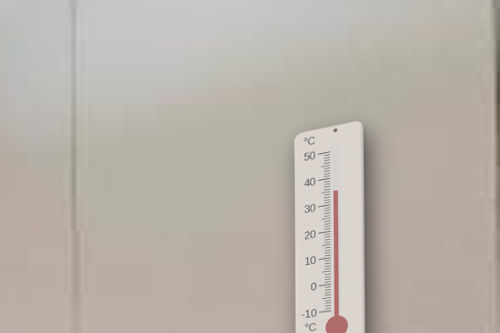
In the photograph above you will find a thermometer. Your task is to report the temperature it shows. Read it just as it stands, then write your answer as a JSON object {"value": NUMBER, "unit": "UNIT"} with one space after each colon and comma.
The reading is {"value": 35, "unit": "°C"}
